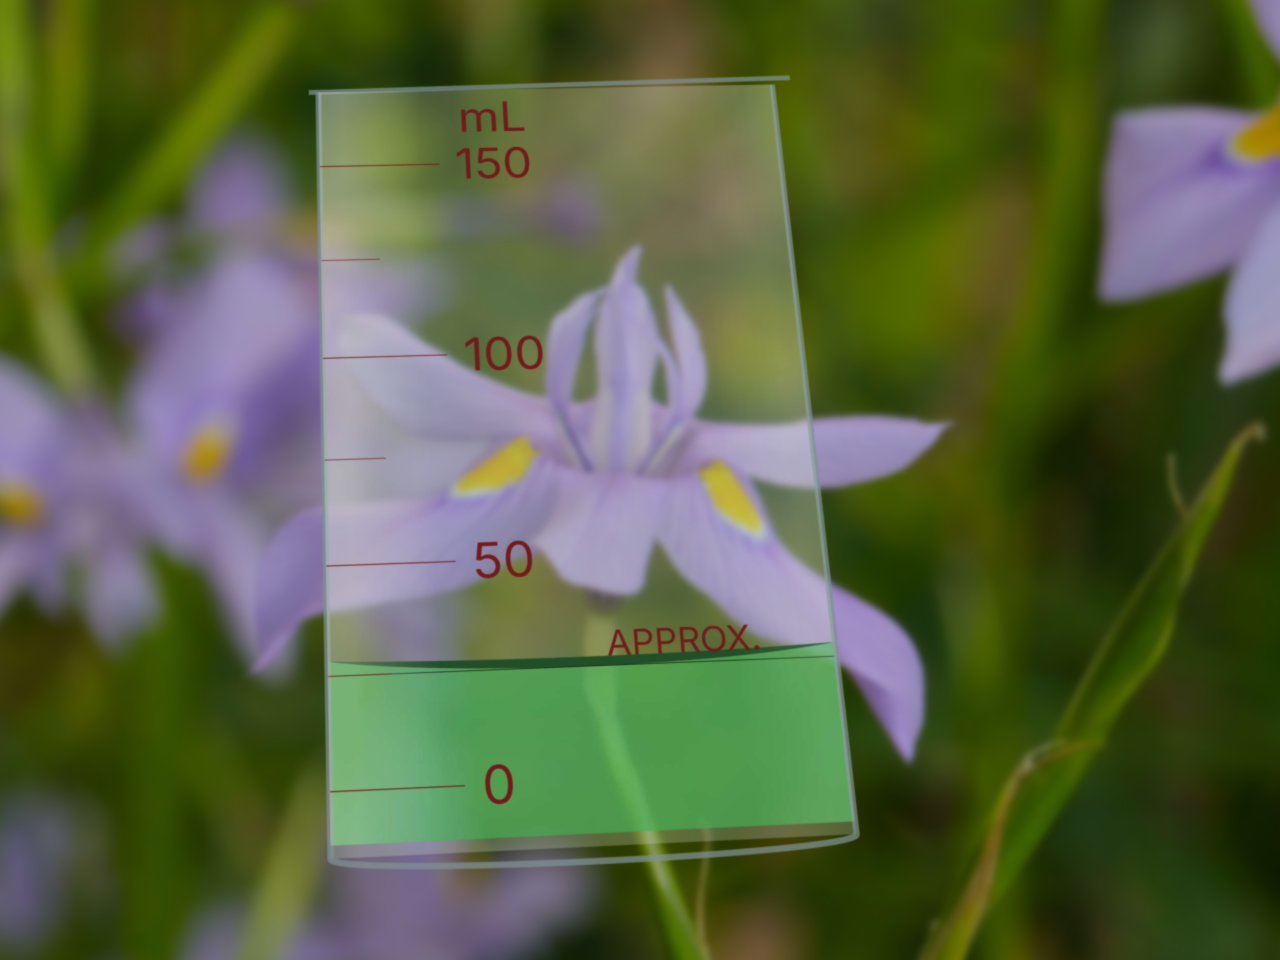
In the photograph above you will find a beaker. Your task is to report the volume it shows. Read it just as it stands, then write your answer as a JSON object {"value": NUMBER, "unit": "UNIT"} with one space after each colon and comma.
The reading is {"value": 25, "unit": "mL"}
